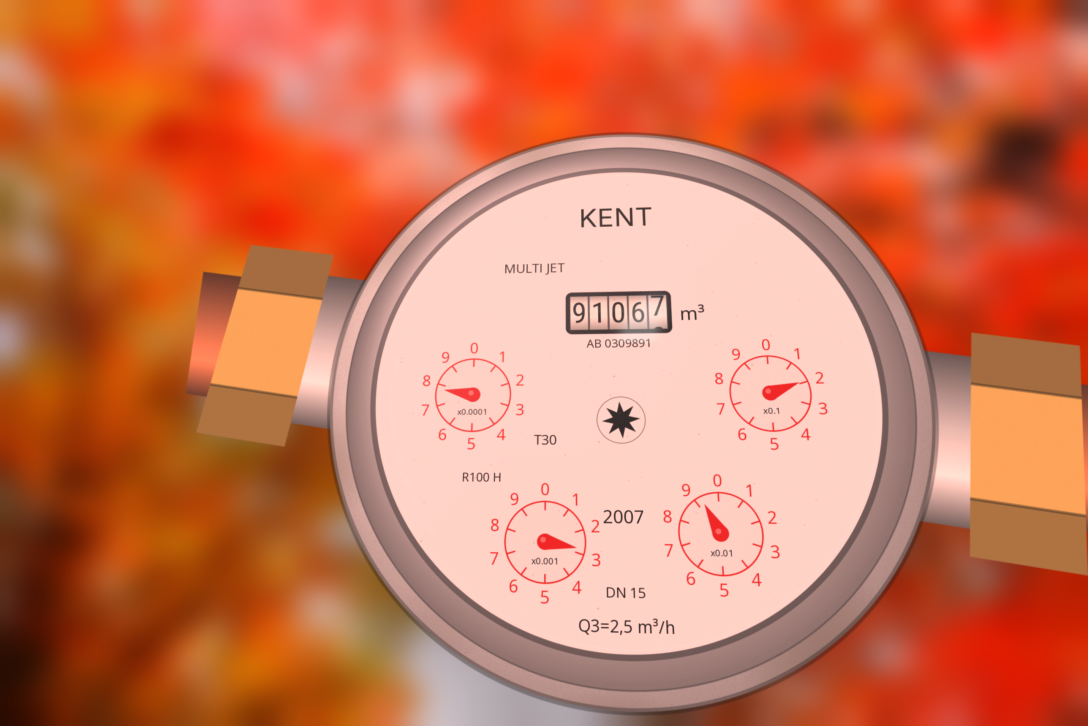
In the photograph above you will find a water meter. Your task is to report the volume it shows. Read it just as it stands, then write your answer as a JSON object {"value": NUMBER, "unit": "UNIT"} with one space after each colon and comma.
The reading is {"value": 91067.1927, "unit": "m³"}
